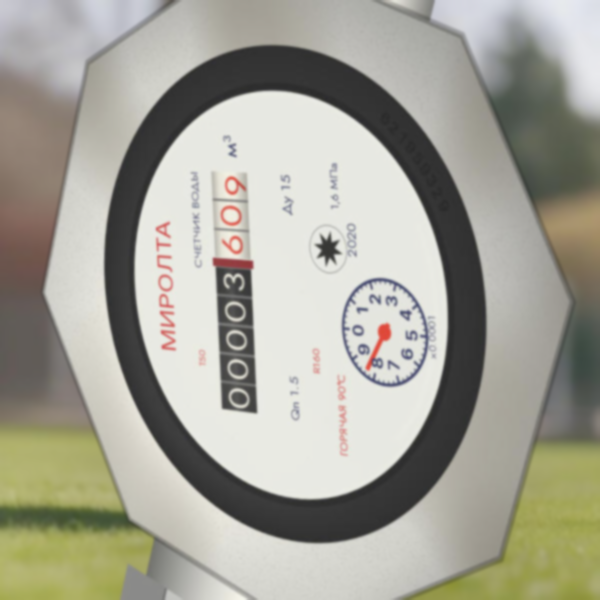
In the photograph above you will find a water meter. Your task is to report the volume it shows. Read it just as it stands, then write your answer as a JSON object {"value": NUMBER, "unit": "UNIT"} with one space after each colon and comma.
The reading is {"value": 3.6088, "unit": "m³"}
